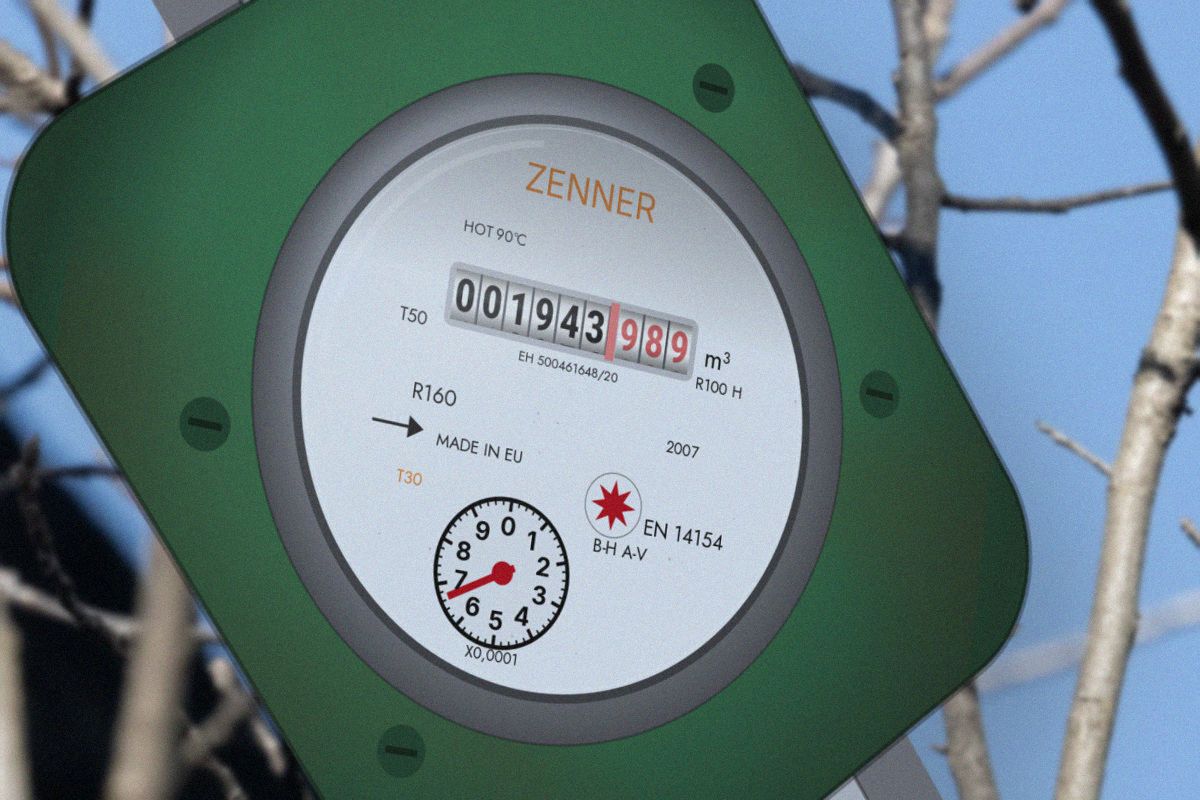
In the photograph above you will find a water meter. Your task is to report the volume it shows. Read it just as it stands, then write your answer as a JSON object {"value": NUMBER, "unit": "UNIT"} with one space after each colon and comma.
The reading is {"value": 1943.9896, "unit": "m³"}
